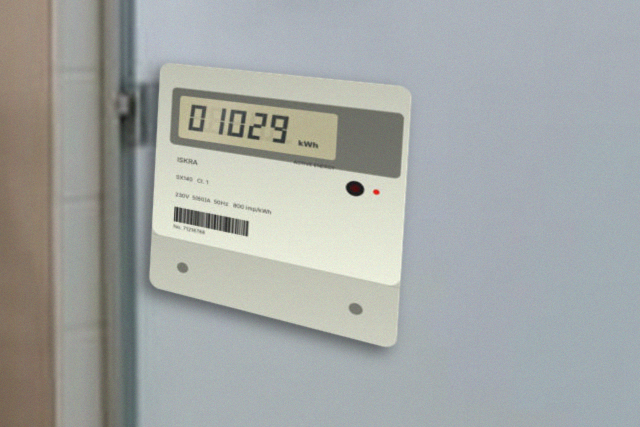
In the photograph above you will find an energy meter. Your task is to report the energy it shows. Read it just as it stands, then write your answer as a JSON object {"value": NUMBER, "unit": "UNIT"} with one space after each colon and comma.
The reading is {"value": 1029, "unit": "kWh"}
